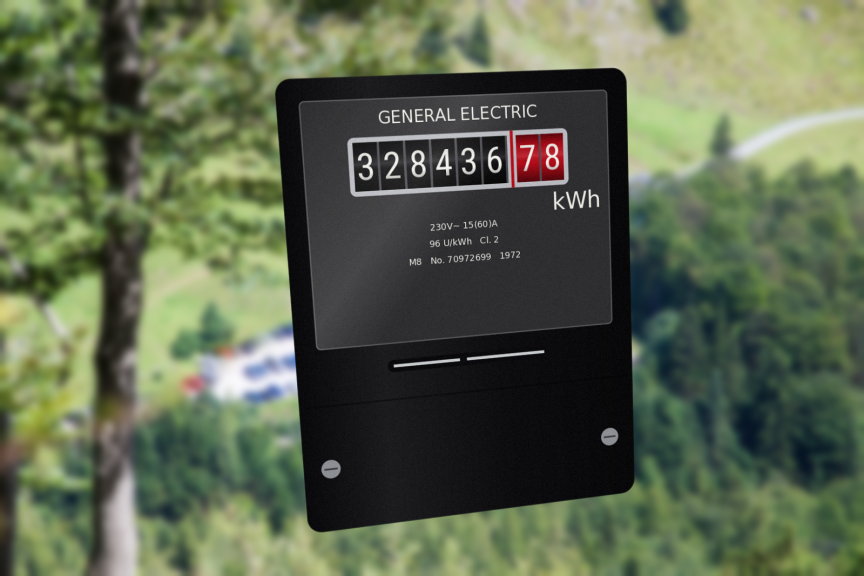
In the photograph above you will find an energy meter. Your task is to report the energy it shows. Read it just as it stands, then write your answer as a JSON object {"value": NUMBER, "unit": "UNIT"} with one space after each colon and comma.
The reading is {"value": 328436.78, "unit": "kWh"}
